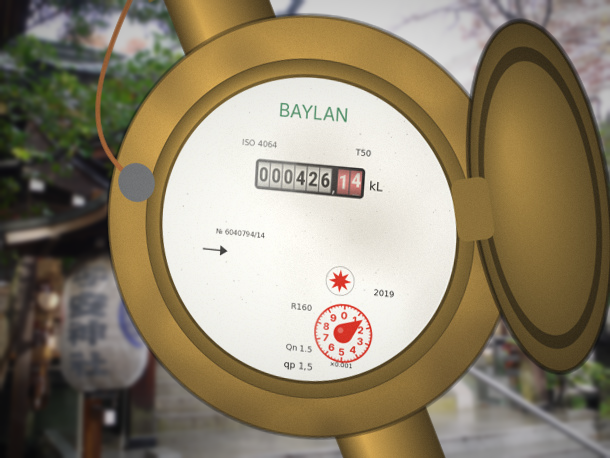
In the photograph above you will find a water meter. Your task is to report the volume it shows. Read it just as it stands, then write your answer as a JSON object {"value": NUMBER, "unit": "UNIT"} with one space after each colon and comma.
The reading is {"value": 426.141, "unit": "kL"}
